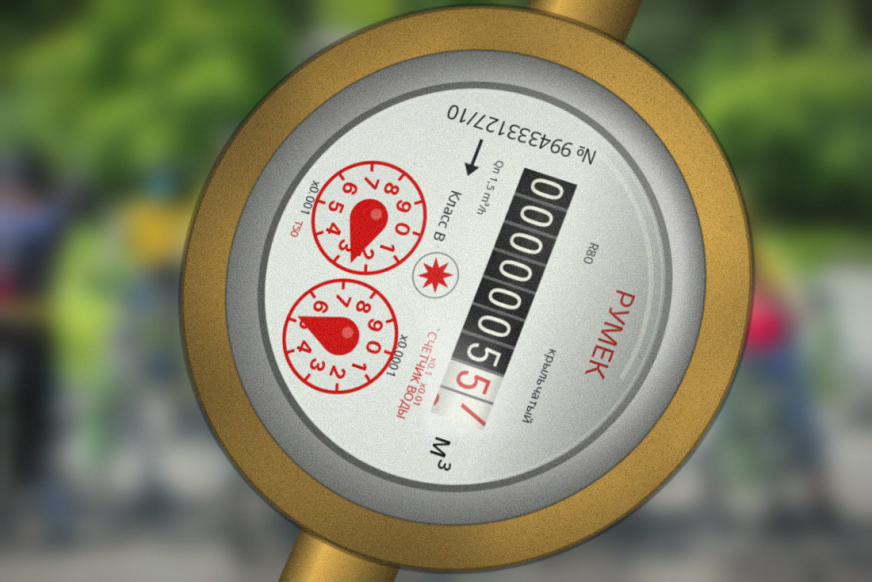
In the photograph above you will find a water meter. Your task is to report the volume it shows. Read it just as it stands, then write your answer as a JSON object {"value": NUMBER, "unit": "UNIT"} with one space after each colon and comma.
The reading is {"value": 5.5725, "unit": "m³"}
